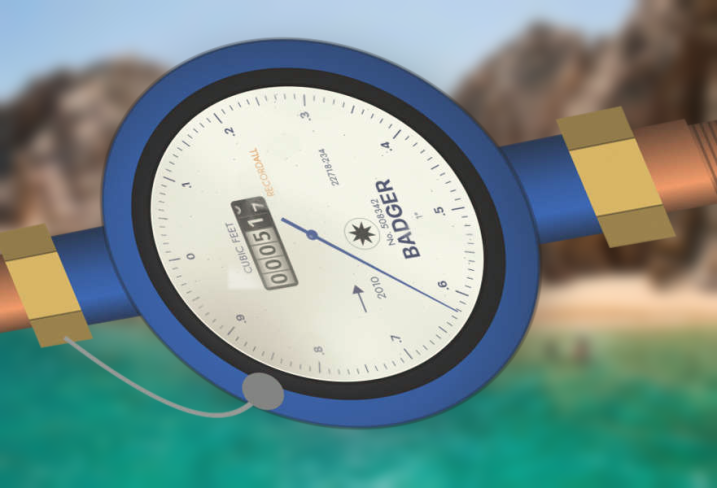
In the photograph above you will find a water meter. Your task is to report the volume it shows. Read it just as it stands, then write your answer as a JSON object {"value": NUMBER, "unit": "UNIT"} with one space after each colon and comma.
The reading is {"value": 516.62, "unit": "ft³"}
